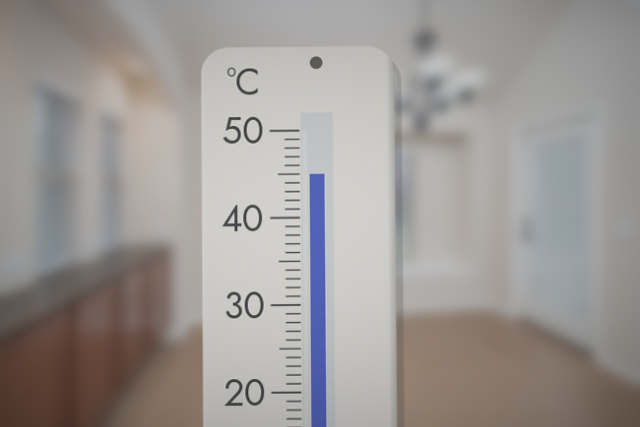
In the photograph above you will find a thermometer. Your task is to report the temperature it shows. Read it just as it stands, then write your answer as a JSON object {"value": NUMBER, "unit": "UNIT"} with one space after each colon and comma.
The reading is {"value": 45, "unit": "°C"}
